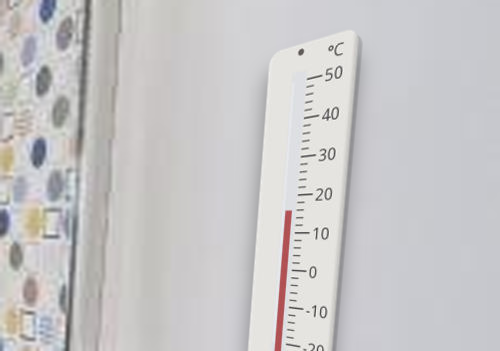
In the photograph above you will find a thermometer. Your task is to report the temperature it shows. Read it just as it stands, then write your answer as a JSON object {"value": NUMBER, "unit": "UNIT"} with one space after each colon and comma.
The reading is {"value": 16, "unit": "°C"}
